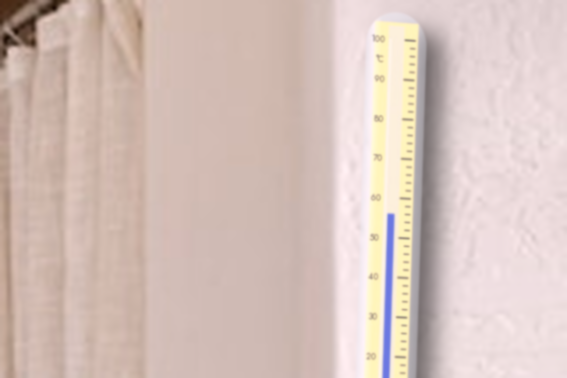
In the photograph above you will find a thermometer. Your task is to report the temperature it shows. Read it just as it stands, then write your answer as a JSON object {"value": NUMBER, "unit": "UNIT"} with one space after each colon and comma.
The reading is {"value": 56, "unit": "°C"}
